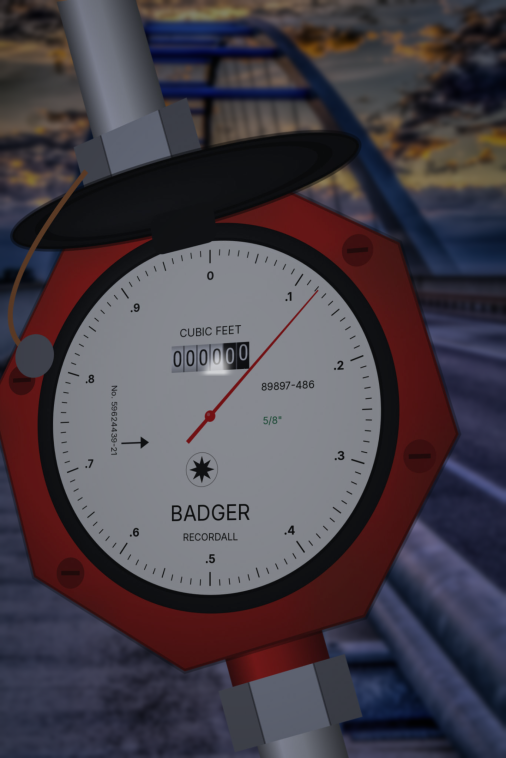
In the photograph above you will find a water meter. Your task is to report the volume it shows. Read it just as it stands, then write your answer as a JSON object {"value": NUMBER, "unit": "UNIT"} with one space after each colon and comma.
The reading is {"value": 0.12, "unit": "ft³"}
